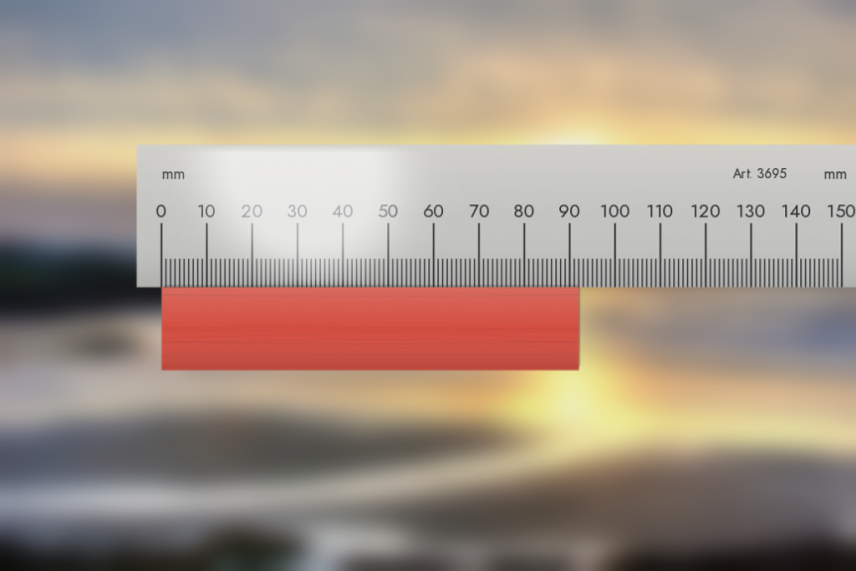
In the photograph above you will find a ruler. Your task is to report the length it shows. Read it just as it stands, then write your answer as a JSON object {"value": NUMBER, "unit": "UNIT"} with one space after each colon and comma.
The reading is {"value": 92, "unit": "mm"}
